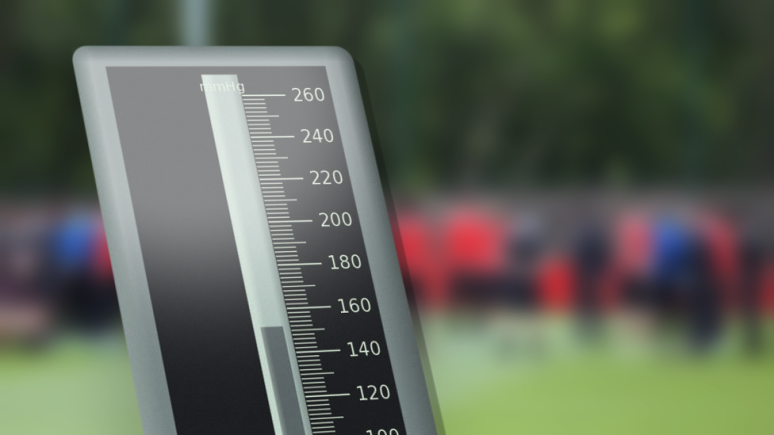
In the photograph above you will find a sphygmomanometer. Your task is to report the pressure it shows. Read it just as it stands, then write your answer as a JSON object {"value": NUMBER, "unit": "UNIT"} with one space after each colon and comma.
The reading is {"value": 152, "unit": "mmHg"}
